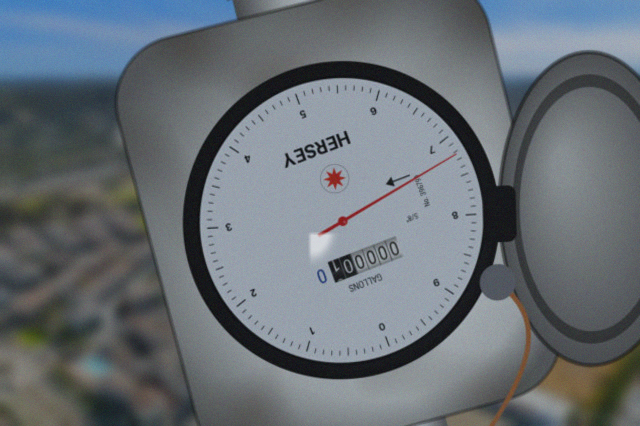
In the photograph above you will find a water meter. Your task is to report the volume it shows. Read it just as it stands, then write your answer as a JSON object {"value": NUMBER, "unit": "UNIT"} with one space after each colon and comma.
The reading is {"value": 7.2, "unit": "gal"}
